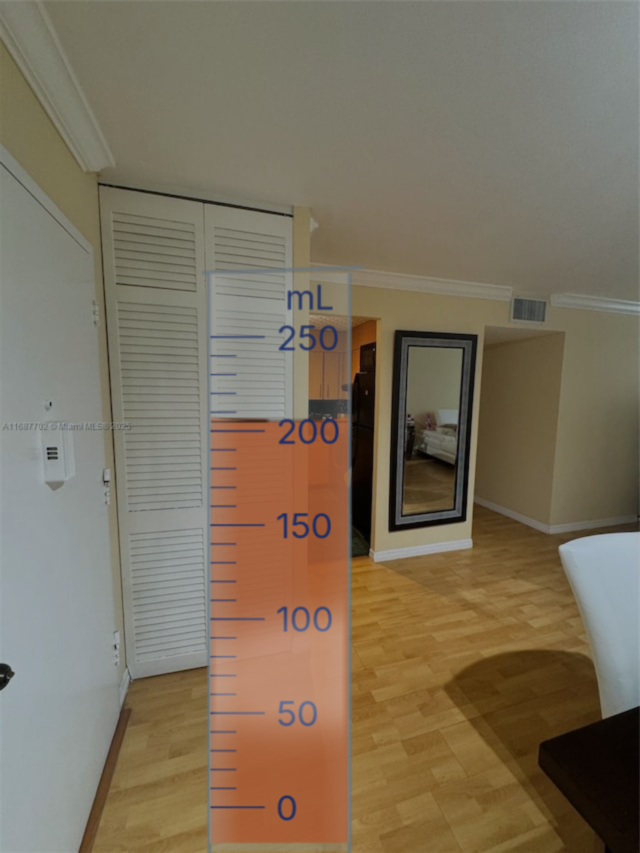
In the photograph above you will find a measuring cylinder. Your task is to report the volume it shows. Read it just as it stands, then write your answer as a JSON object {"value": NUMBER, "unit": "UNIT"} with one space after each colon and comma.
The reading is {"value": 205, "unit": "mL"}
